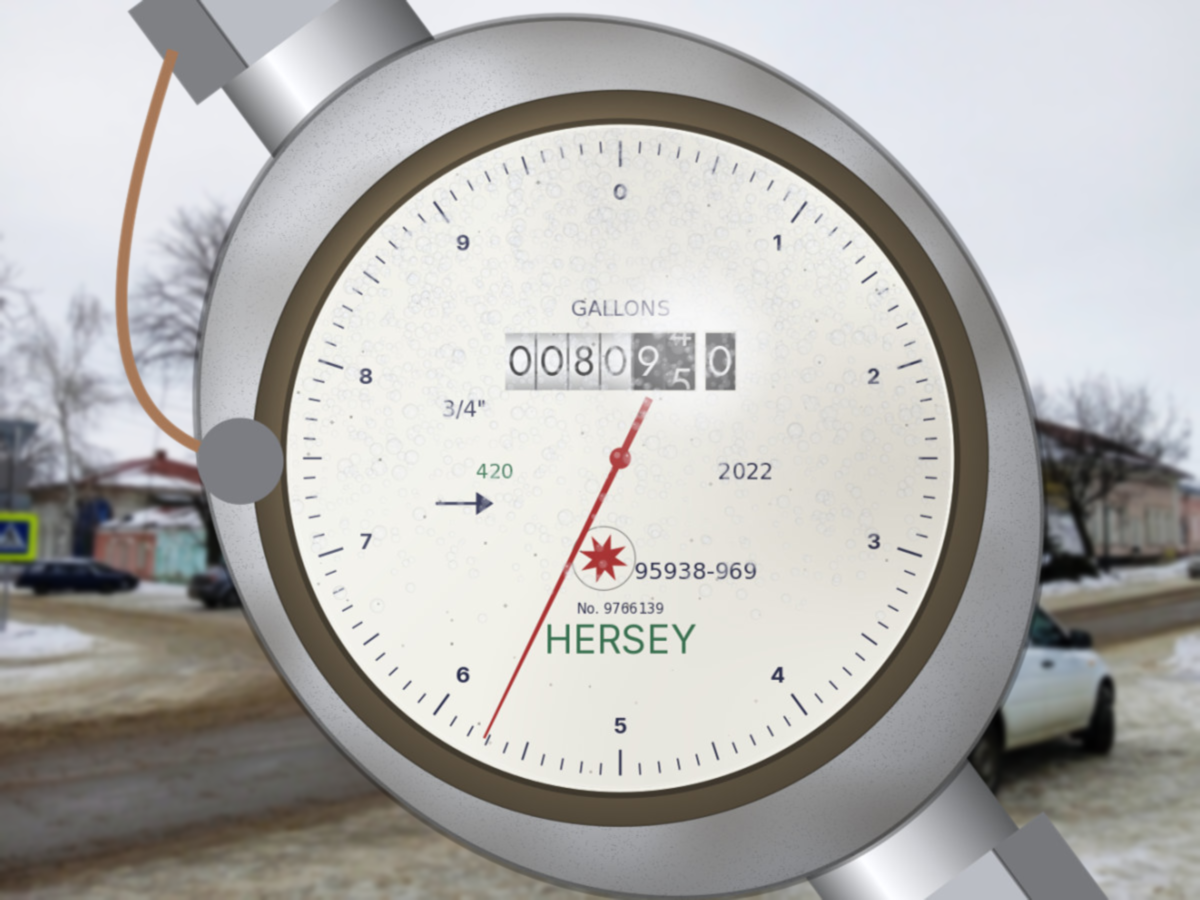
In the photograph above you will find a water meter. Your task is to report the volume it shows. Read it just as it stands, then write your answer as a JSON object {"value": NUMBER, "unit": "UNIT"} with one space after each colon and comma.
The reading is {"value": 80945.7, "unit": "gal"}
